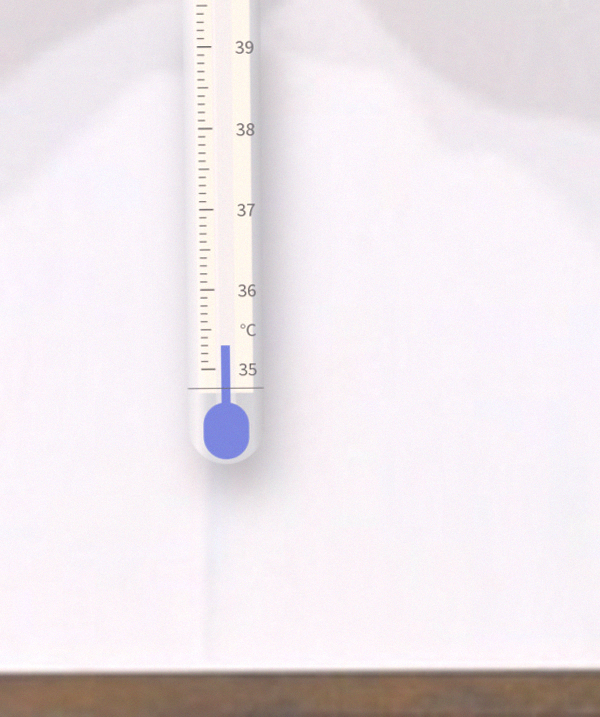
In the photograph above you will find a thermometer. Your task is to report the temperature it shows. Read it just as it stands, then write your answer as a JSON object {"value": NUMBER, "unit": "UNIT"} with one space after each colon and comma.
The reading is {"value": 35.3, "unit": "°C"}
